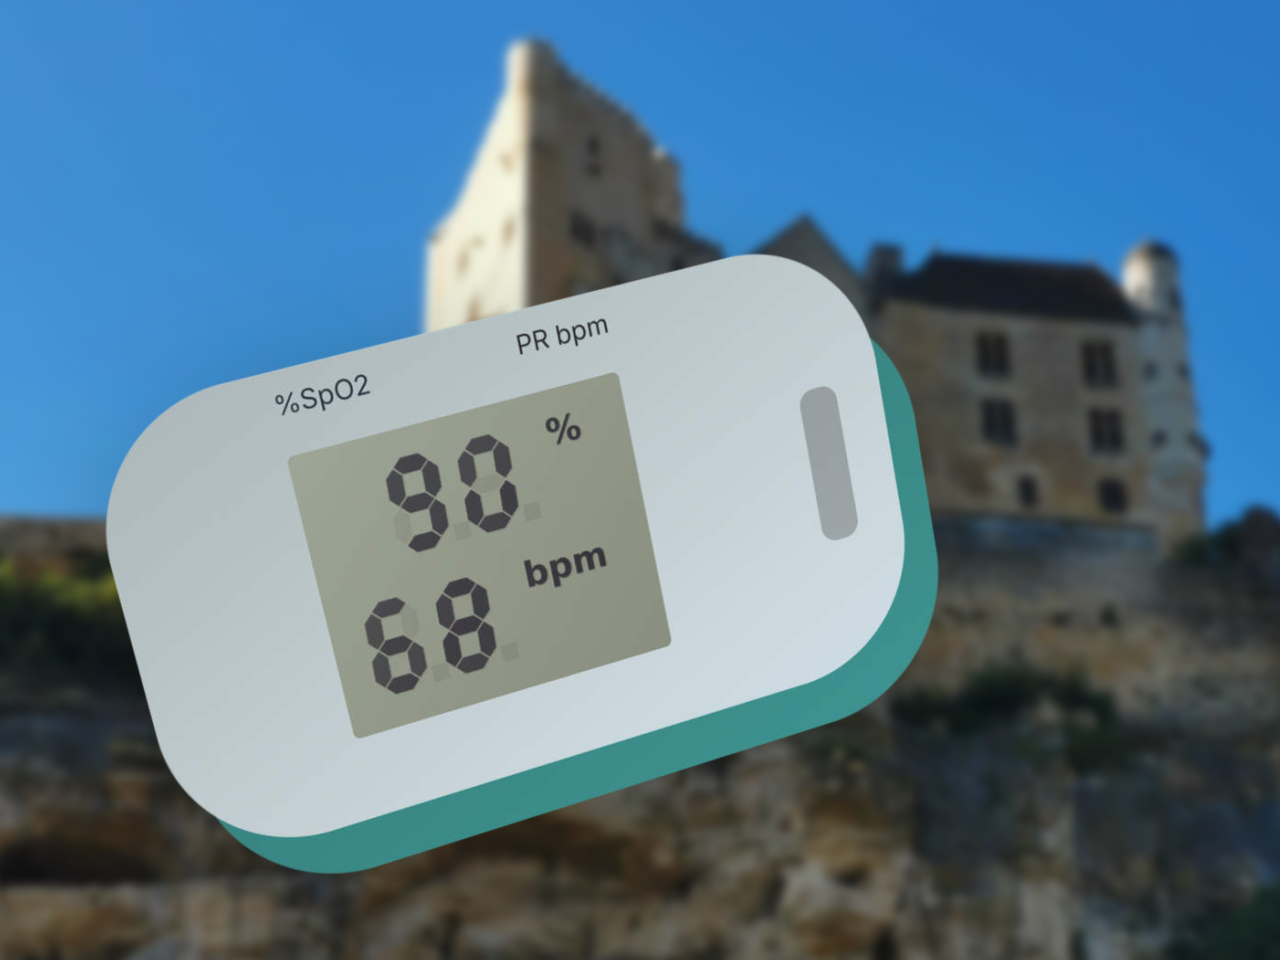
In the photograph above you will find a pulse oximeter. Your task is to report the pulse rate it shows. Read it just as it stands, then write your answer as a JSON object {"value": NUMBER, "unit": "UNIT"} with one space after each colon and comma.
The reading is {"value": 68, "unit": "bpm"}
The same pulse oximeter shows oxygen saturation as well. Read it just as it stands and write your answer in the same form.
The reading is {"value": 90, "unit": "%"}
